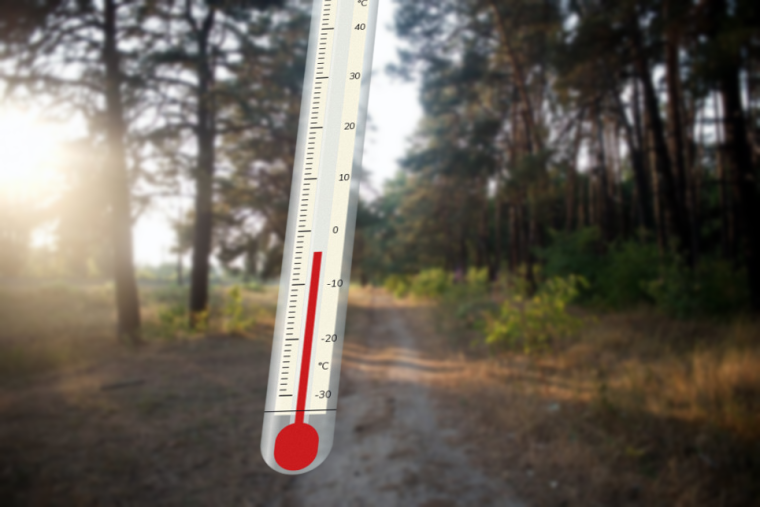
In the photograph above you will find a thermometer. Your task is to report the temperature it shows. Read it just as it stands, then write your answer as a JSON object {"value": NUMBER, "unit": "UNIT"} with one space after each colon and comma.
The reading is {"value": -4, "unit": "°C"}
